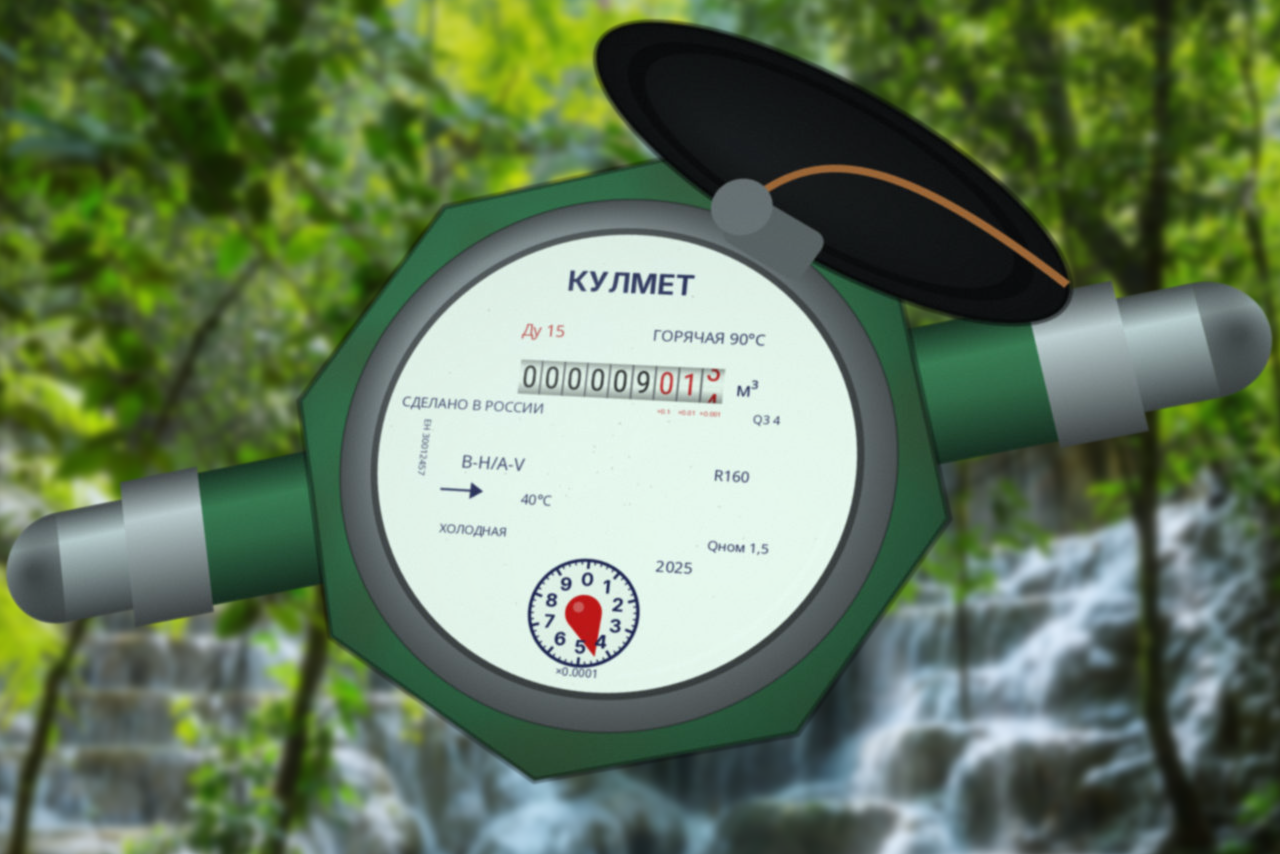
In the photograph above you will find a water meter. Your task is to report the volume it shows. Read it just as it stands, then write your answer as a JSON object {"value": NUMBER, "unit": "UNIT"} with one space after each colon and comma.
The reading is {"value": 9.0134, "unit": "m³"}
